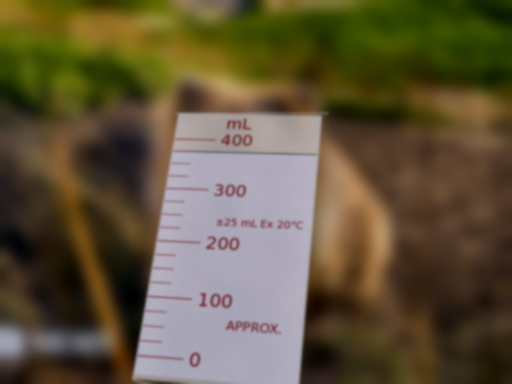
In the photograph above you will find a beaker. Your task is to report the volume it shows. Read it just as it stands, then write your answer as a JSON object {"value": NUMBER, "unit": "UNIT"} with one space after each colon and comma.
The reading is {"value": 375, "unit": "mL"}
